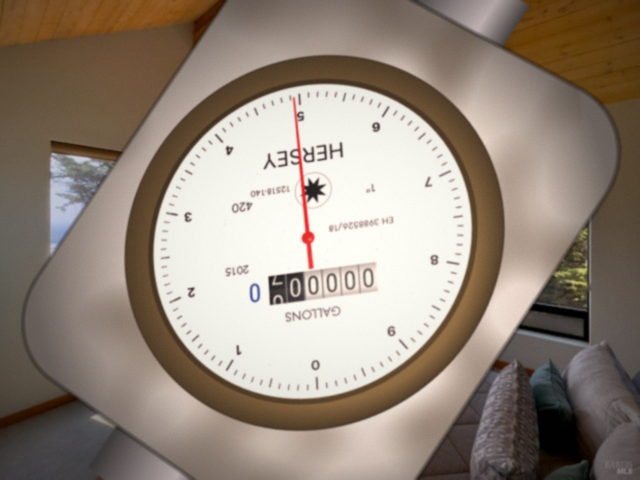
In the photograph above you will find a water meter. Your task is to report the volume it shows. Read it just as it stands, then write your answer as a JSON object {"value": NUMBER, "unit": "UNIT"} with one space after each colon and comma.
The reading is {"value": 64.9, "unit": "gal"}
